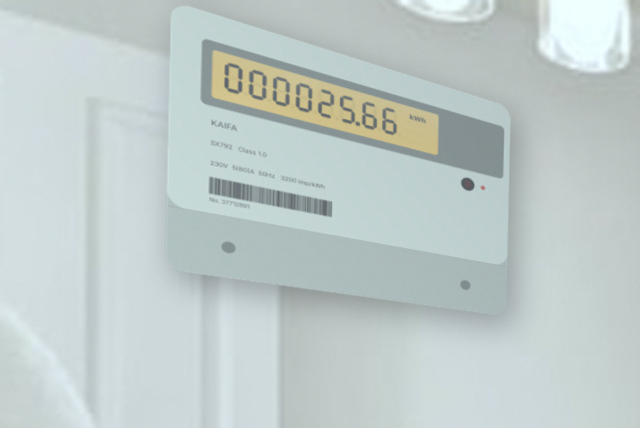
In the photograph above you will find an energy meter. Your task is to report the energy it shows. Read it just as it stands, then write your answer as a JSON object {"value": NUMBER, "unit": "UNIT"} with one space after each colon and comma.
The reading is {"value": 25.66, "unit": "kWh"}
